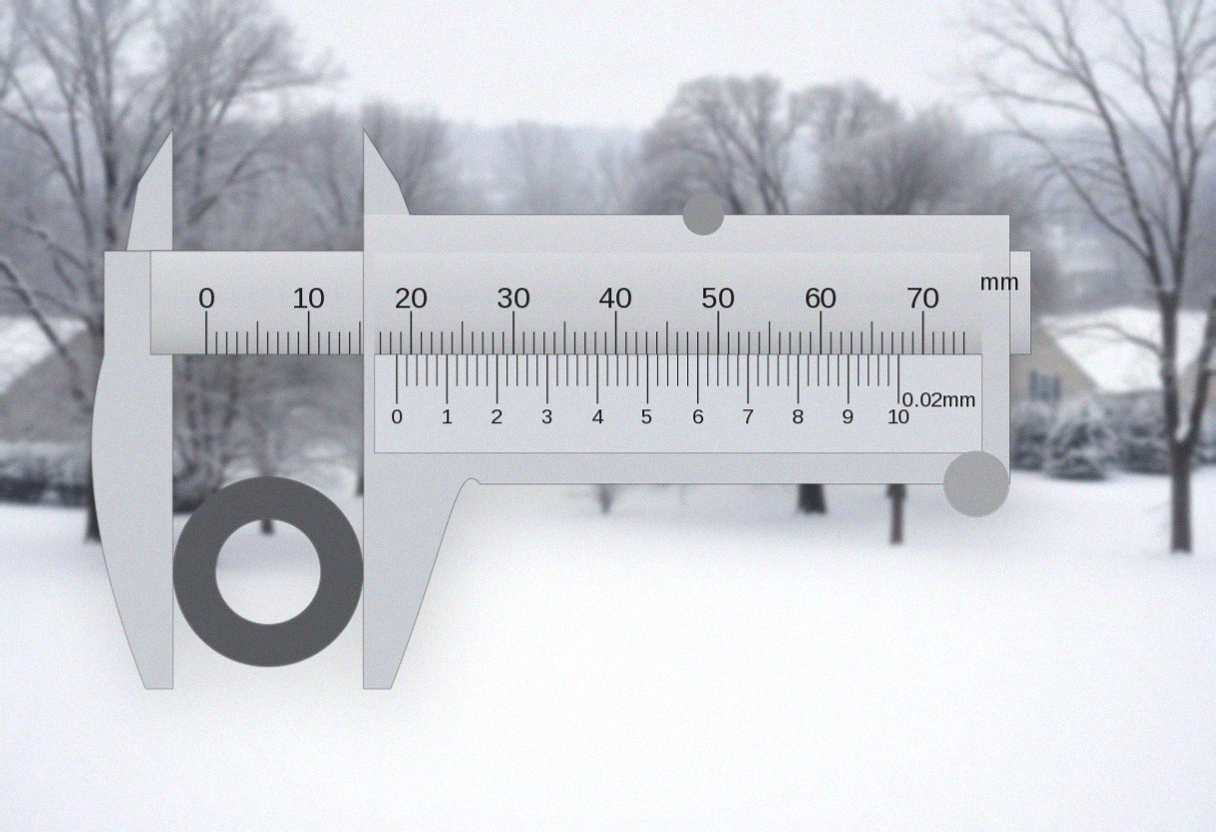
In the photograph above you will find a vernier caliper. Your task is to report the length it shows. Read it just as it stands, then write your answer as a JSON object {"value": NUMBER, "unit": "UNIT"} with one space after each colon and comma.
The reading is {"value": 18.6, "unit": "mm"}
